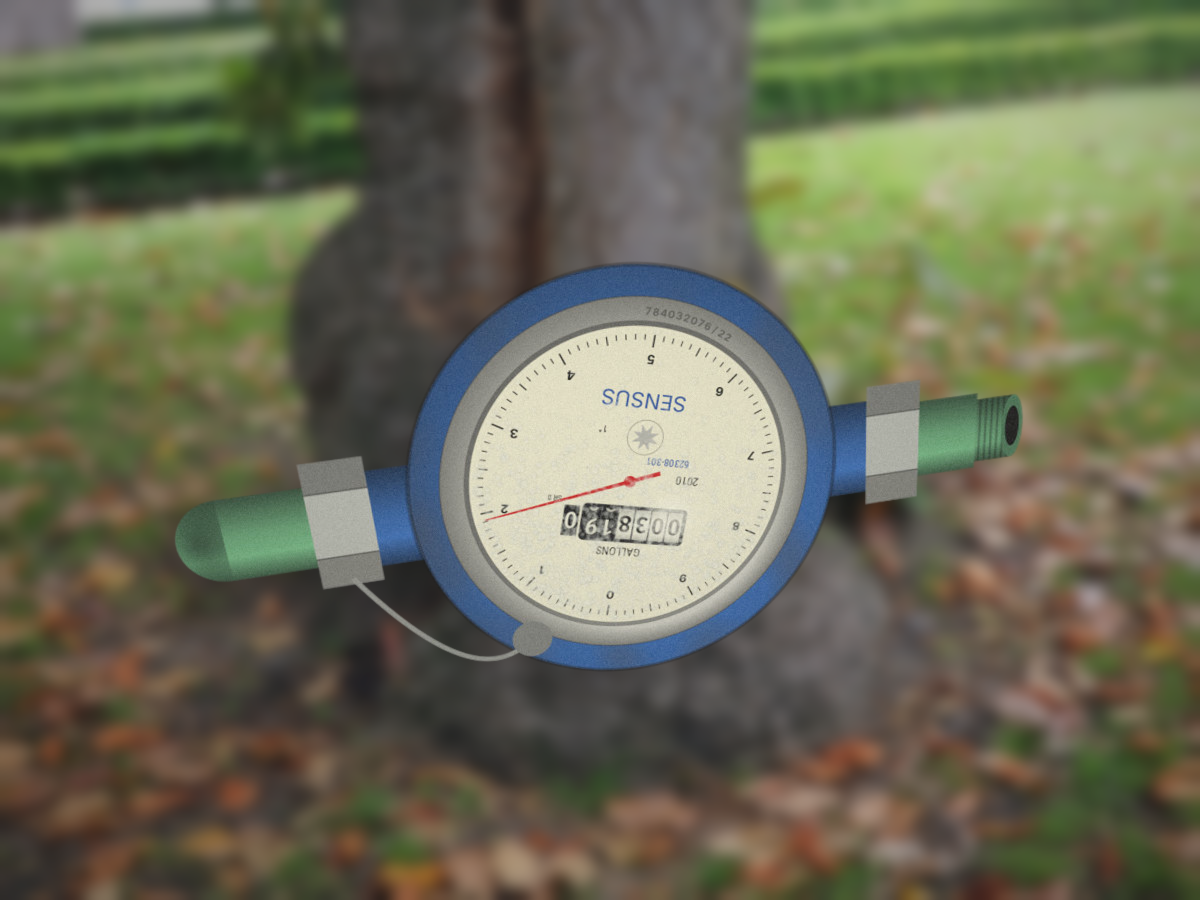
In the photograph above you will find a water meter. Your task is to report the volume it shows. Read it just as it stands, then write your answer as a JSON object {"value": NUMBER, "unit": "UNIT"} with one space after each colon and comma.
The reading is {"value": 38191.9, "unit": "gal"}
